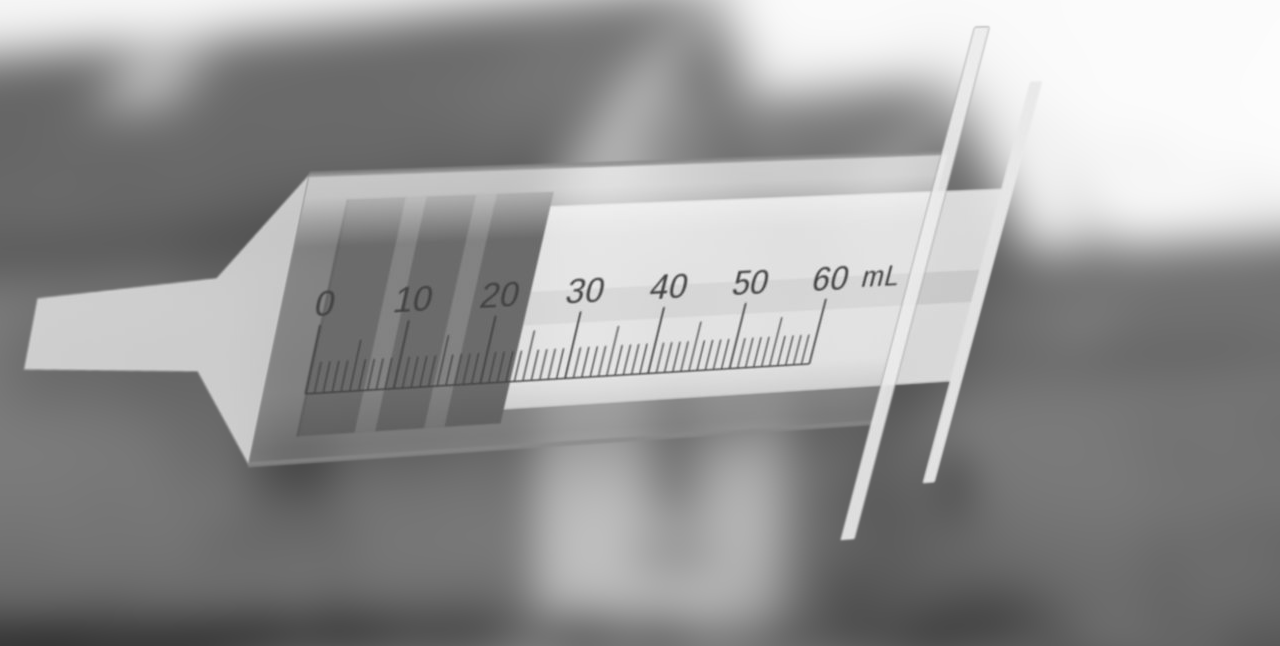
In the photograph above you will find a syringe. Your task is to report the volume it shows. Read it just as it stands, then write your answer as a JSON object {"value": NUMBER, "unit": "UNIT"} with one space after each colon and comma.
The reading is {"value": 0, "unit": "mL"}
